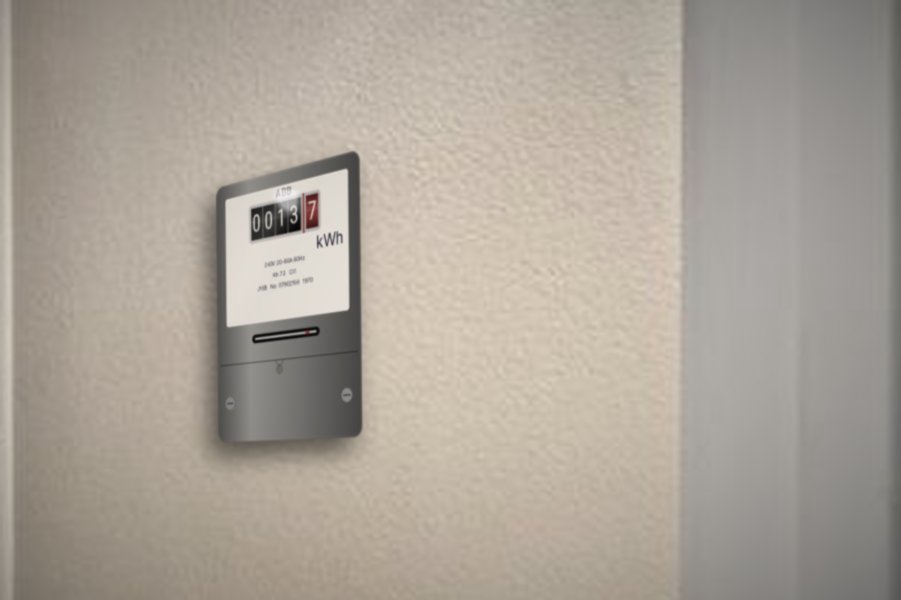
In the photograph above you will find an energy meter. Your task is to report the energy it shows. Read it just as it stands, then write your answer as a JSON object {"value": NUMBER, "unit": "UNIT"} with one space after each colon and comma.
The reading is {"value": 13.7, "unit": "kWh"}
